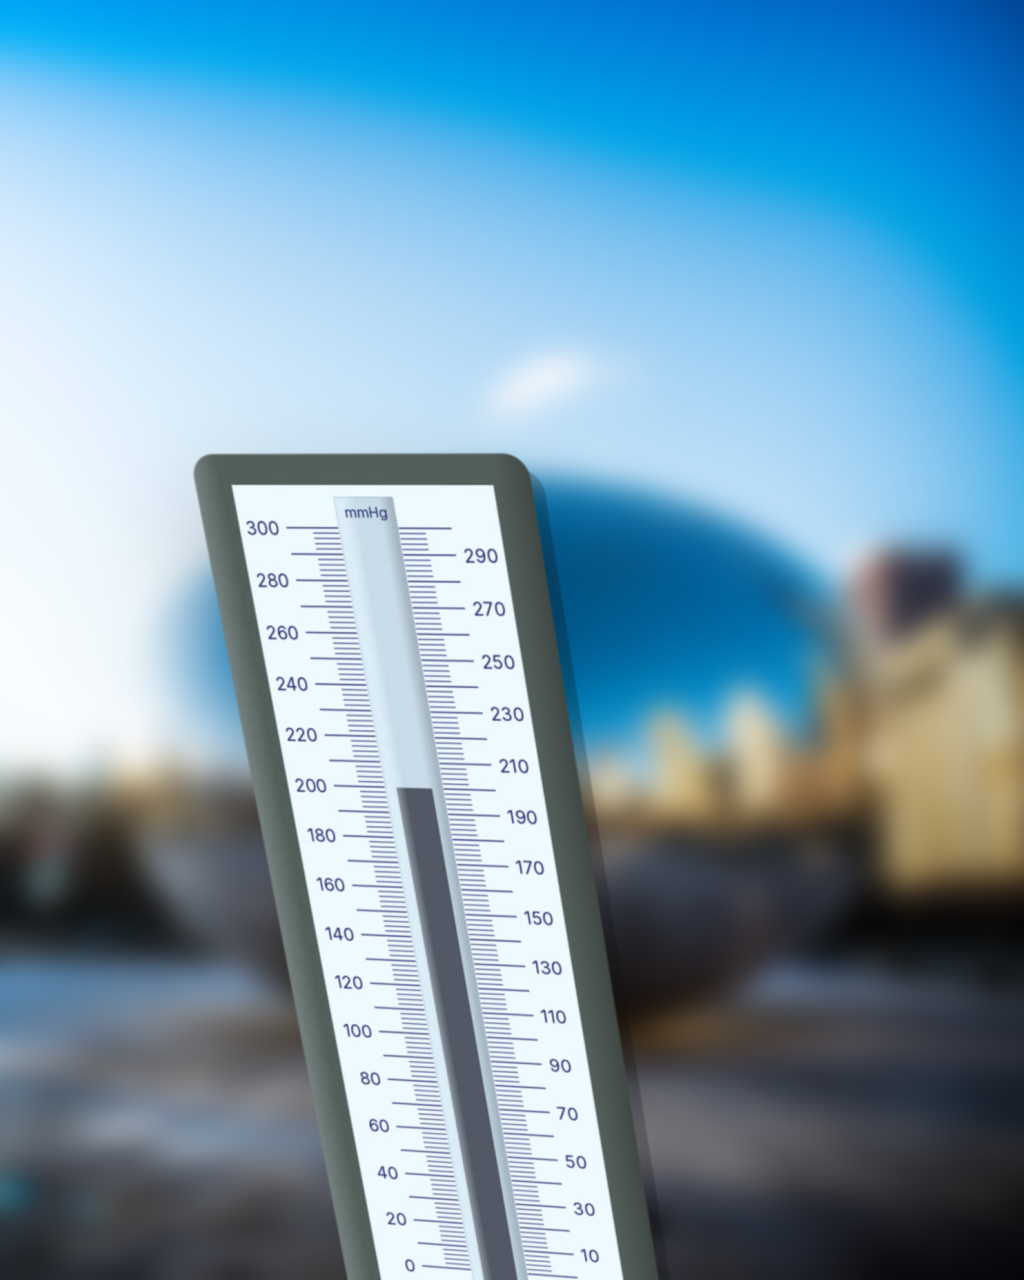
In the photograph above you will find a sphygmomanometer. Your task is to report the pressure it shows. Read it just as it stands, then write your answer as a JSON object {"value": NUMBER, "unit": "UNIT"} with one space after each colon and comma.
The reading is {"value": 200, "unit": "mmHg"}
